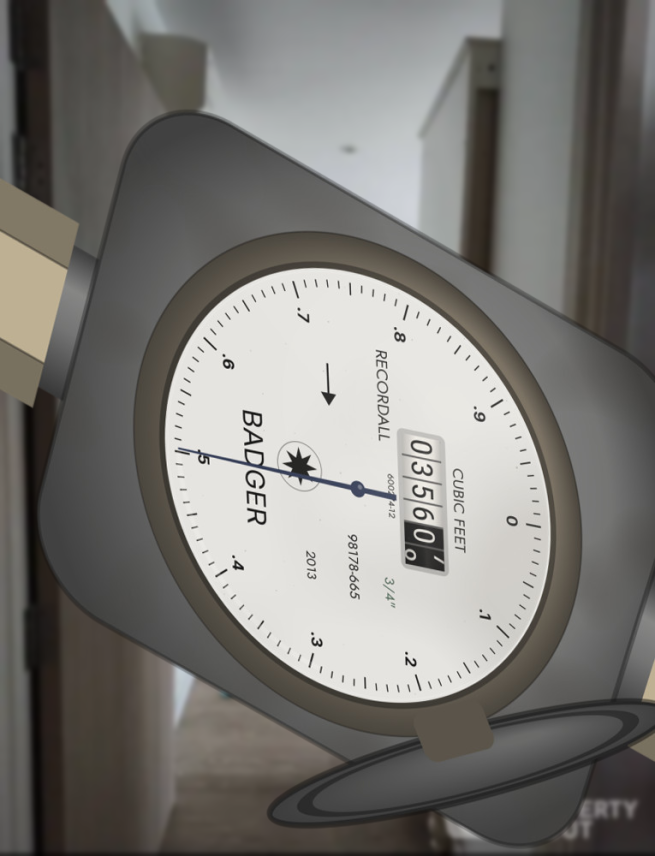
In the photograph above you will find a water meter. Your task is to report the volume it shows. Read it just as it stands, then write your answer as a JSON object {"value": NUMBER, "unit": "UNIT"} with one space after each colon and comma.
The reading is {"value": 35607.50, "unit": "ft³"}
